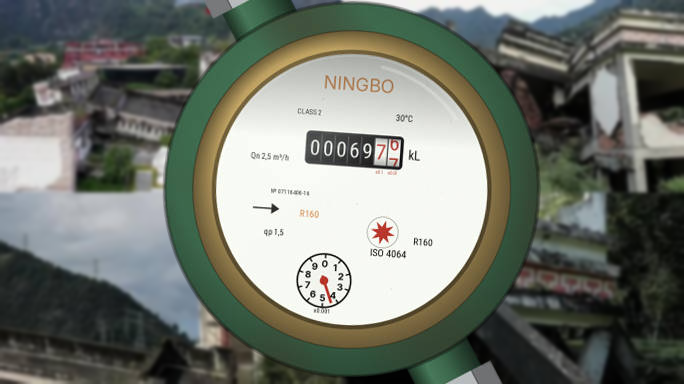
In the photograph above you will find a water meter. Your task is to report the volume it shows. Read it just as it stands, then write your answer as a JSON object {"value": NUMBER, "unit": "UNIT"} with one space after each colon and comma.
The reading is {"value": 69.764, "unit": "kL"}
